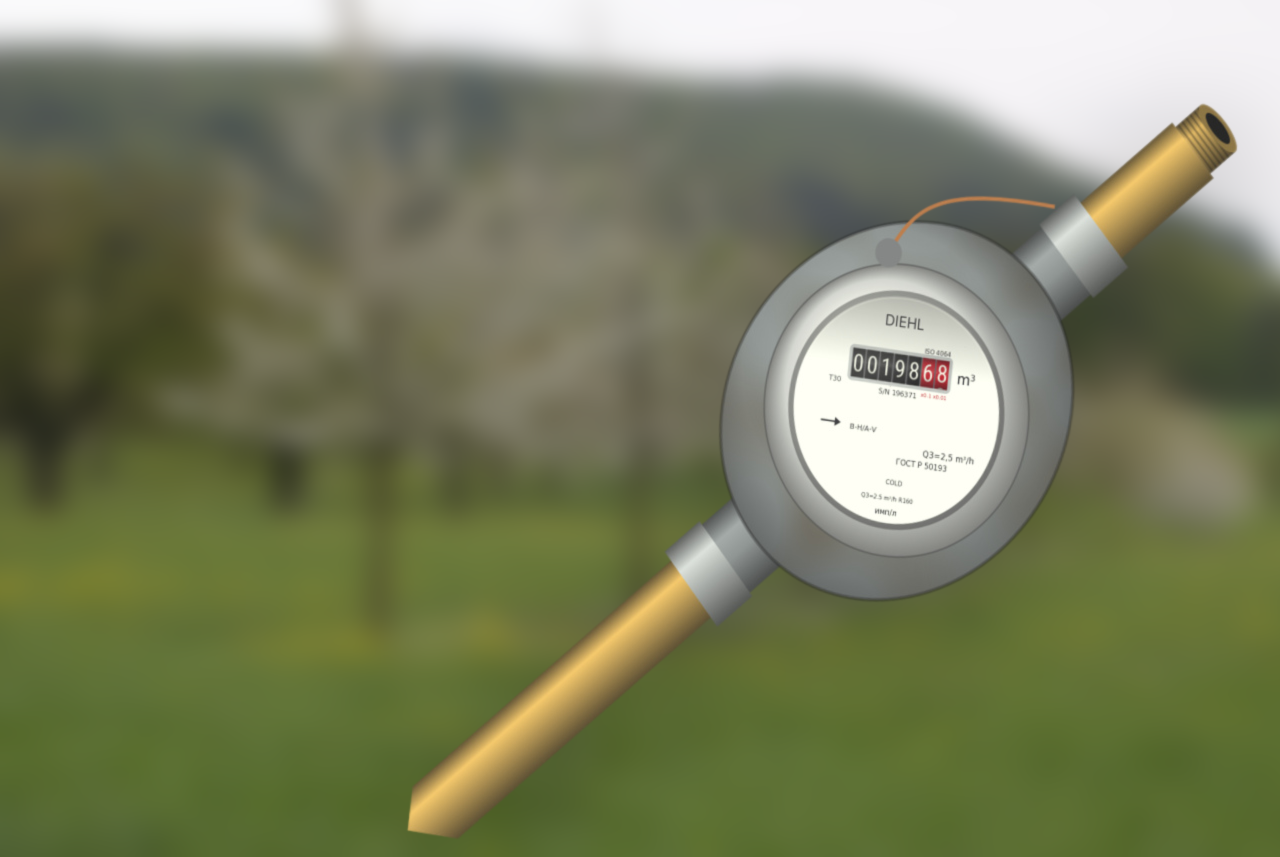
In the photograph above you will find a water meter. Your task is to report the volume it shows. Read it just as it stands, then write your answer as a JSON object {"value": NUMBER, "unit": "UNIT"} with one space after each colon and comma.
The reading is {"value": 198.68, "unit": "m³"}
